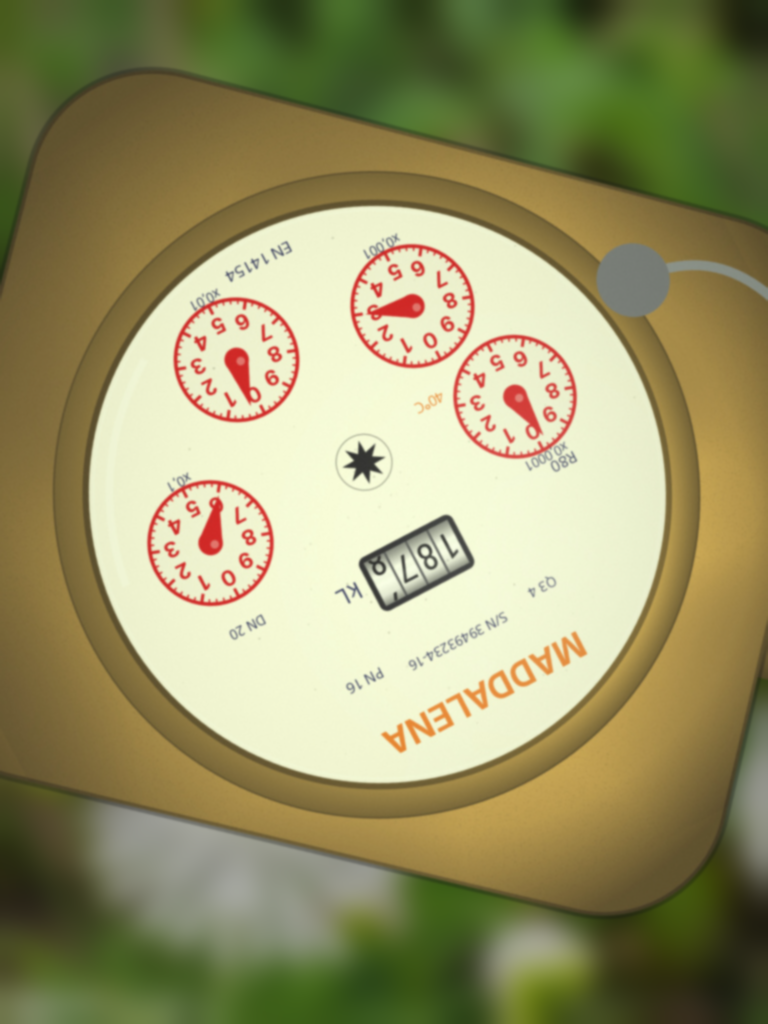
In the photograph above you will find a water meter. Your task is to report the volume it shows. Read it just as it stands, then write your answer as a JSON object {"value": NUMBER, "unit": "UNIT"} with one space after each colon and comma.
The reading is {"value": 1877.6029, "unit": "kL"}
